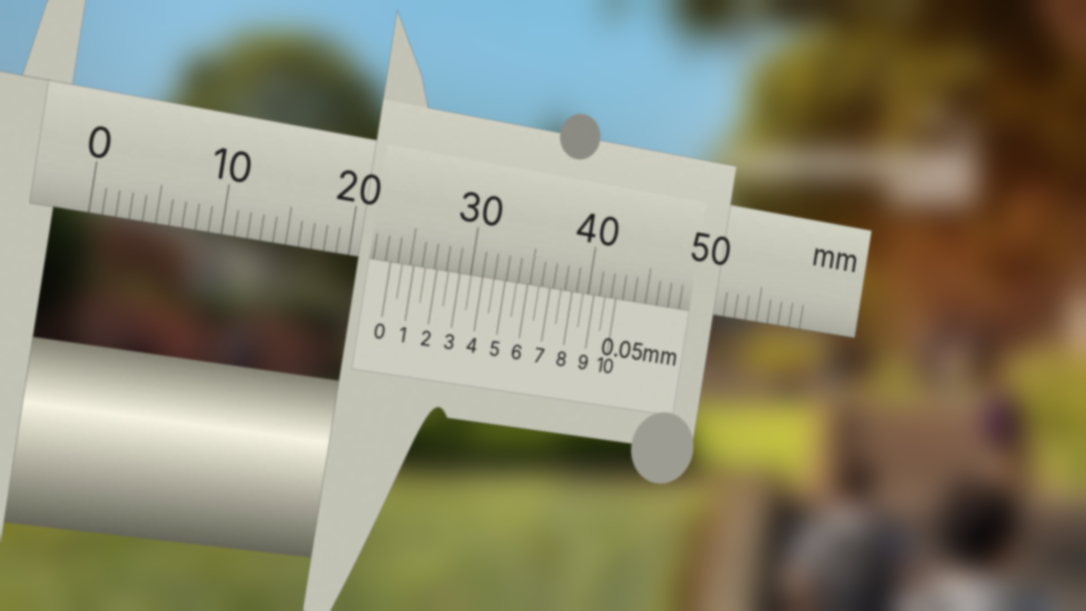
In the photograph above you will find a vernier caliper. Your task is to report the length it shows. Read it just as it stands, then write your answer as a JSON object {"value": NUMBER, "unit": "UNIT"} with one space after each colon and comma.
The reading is {"value": 23.4, "unit": "mm"}
